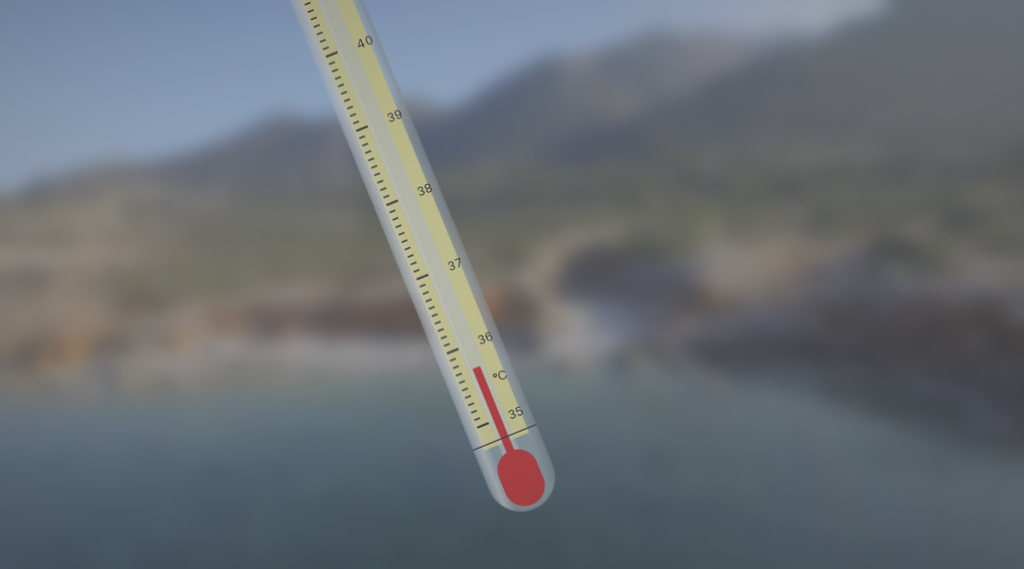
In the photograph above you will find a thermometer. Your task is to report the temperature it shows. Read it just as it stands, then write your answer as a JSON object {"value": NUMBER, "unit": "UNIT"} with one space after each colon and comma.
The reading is {"value": 35.7, "unit": "°C"}
